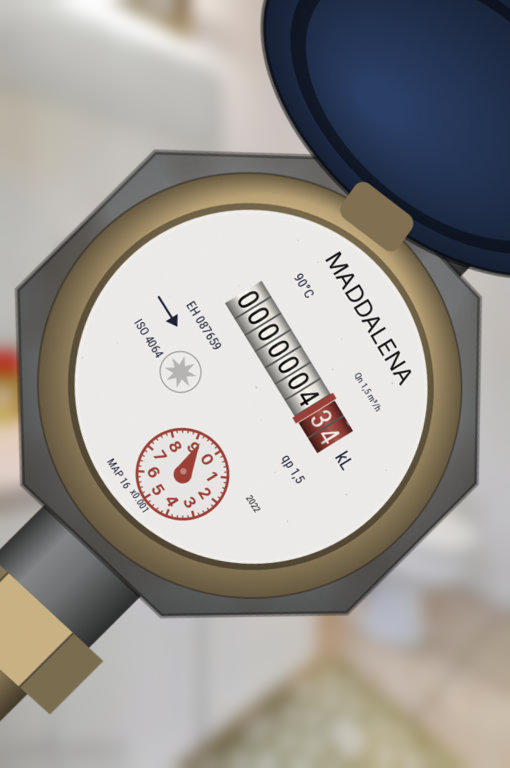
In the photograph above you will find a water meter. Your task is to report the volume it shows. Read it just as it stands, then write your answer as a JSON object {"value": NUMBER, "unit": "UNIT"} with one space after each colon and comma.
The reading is {"value": 4.339, "unit": "kL"}
